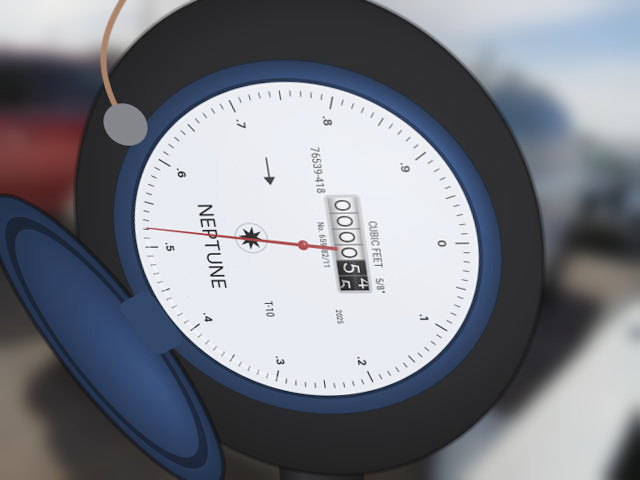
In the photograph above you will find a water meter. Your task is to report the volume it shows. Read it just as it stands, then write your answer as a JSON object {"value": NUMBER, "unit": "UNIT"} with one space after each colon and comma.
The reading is {"value": 54.52, "unit": "ft³"}
